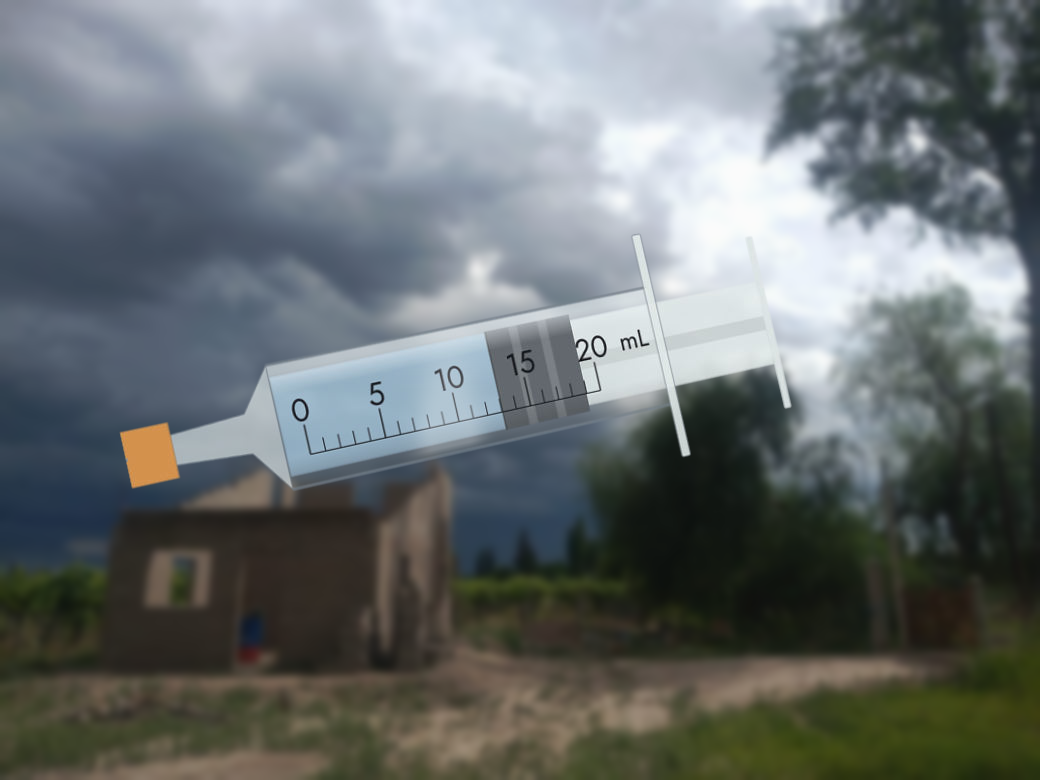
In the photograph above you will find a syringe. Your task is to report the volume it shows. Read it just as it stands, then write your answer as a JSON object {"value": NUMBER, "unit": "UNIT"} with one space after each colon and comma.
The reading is {"value": 13, "unit": "mL"}
